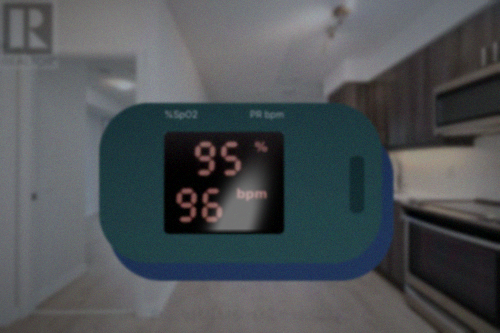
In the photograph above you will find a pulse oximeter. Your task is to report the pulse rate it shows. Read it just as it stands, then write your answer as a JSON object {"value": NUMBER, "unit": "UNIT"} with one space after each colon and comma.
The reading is {"value": 96, "unit": "bpm"}
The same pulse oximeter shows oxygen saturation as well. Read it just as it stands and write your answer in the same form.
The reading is {"value": 95, "unit": "%"}
